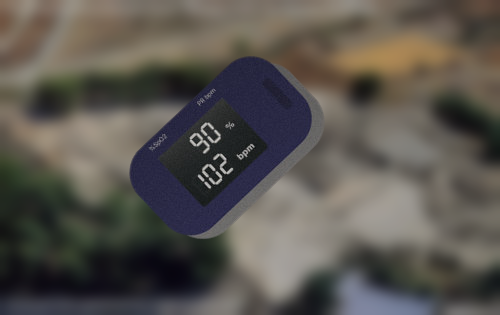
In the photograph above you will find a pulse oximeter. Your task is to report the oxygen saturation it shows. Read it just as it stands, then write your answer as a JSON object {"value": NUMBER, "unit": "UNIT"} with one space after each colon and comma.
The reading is {"value": 90, "unit": "%"}
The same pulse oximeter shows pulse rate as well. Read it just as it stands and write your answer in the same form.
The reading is {"value": 102, "unit": "bpm"}
